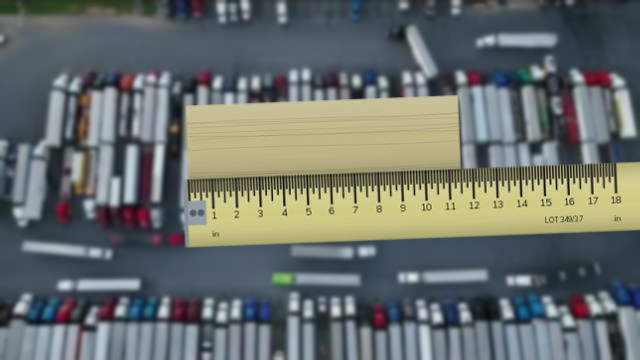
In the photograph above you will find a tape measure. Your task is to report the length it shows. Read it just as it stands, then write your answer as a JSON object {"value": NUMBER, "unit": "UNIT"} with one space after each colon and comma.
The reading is {"value": 11.5, "unit": "in"}
